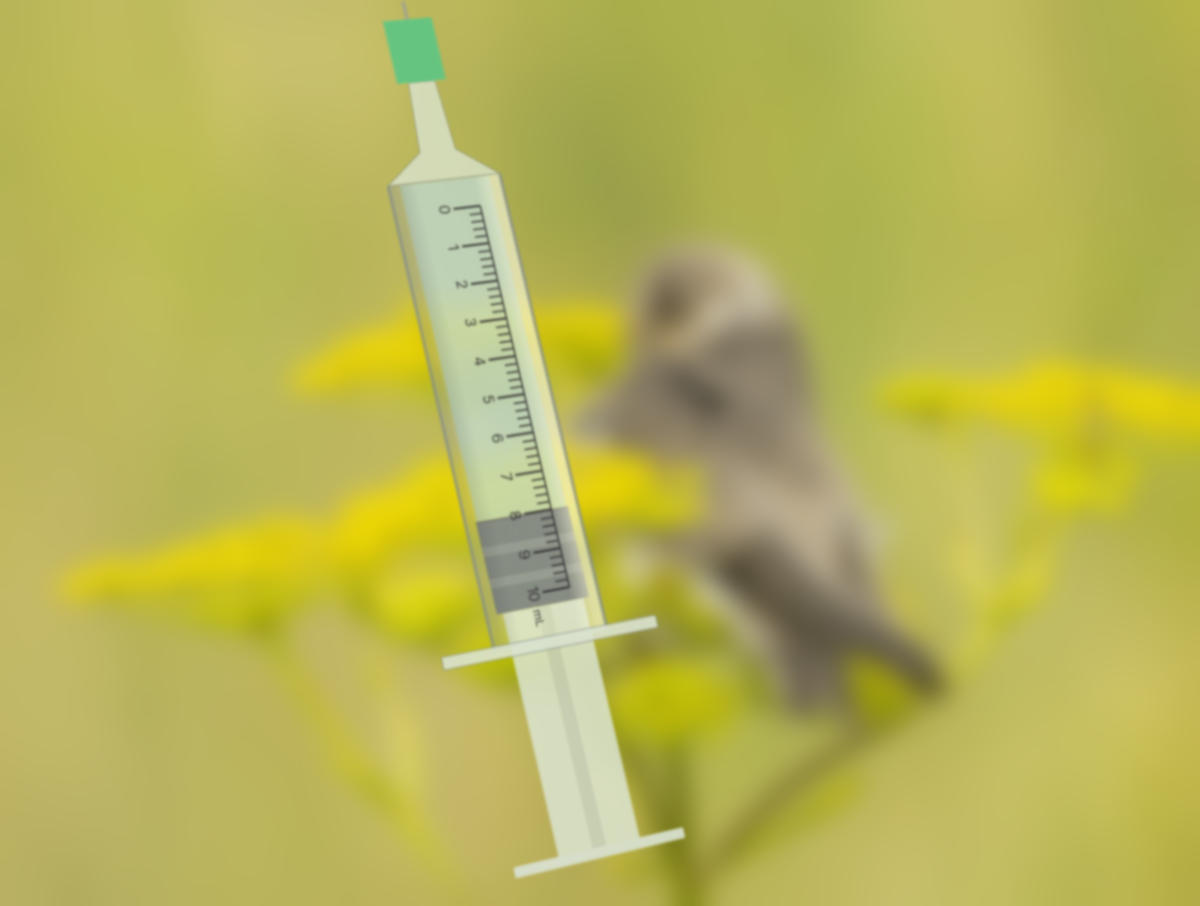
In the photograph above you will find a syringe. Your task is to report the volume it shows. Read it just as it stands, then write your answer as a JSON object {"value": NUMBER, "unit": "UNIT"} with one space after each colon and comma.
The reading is {"value": 8, "unit": "mL"}
